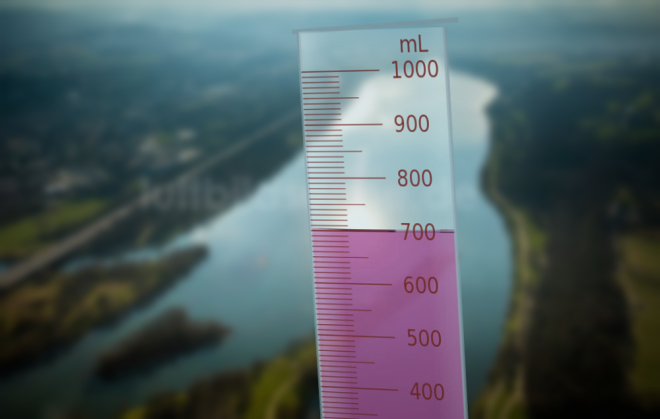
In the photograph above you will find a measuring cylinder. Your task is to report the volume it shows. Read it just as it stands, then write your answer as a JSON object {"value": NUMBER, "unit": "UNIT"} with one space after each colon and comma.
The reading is {"value": 700, "unit": "mL"}
